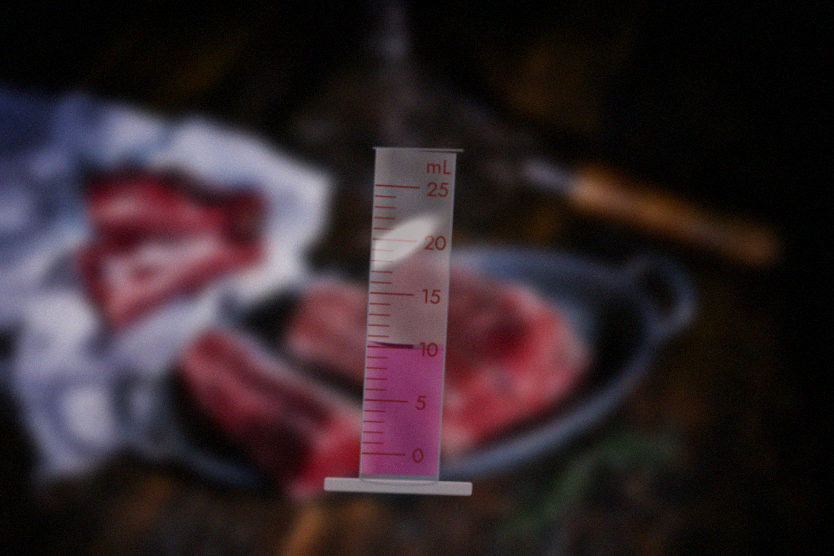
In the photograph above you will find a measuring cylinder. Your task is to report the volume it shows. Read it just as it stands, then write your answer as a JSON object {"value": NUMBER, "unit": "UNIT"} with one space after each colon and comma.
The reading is {"value": 10, "unit": "mL"}
